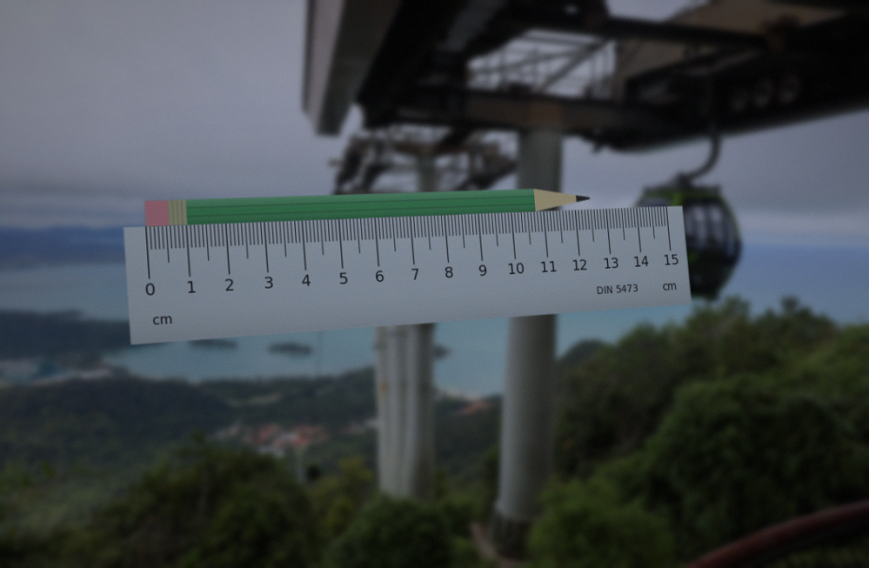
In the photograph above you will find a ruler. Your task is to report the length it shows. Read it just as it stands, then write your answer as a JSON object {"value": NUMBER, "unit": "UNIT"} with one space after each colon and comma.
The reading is {"value": 12.5, "unit": "cm"}
